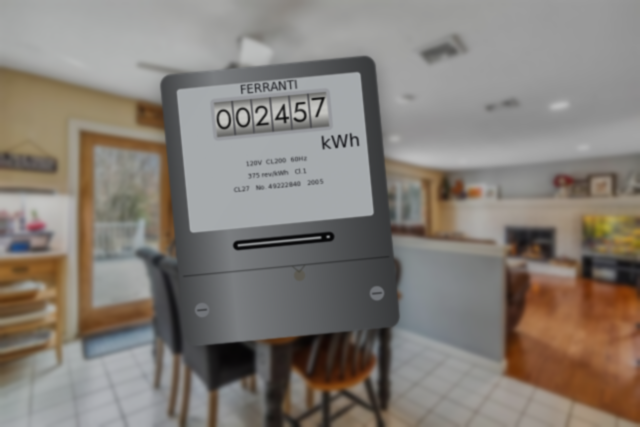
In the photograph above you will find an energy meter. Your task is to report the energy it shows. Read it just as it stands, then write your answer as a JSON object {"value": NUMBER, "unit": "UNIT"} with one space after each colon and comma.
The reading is {"value": 2457, "unit": "kWh"}
